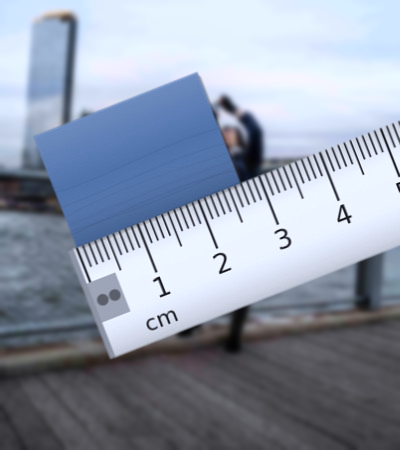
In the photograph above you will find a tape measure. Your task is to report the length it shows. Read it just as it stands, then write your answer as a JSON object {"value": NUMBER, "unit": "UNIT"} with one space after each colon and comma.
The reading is {"value": 2.7, "unit": "cm"}
